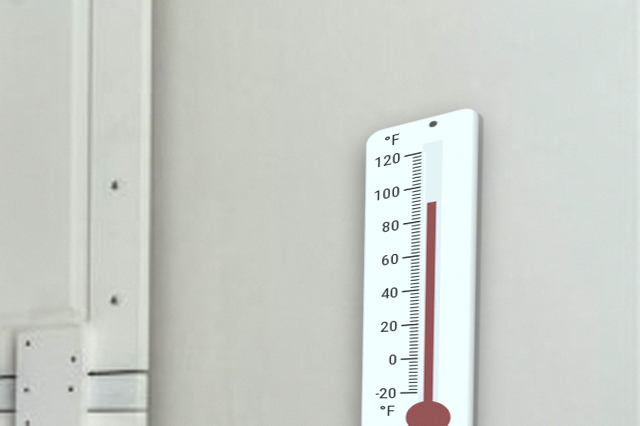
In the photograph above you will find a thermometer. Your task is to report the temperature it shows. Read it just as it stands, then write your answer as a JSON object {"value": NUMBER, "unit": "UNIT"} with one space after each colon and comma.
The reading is {"value": 90, "unit": "°F"}
